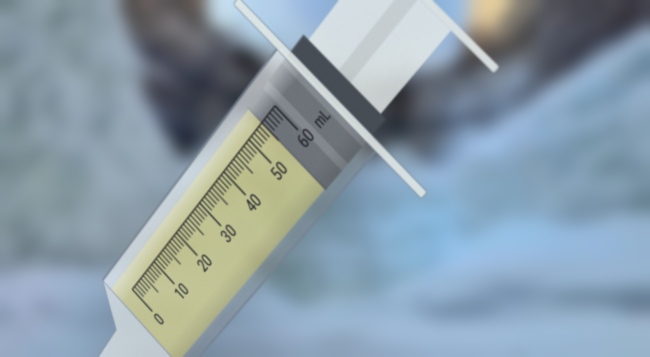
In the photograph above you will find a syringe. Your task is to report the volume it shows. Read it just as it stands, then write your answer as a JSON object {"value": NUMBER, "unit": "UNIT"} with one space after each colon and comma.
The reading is {"value": 55, "unit": "mL"}
